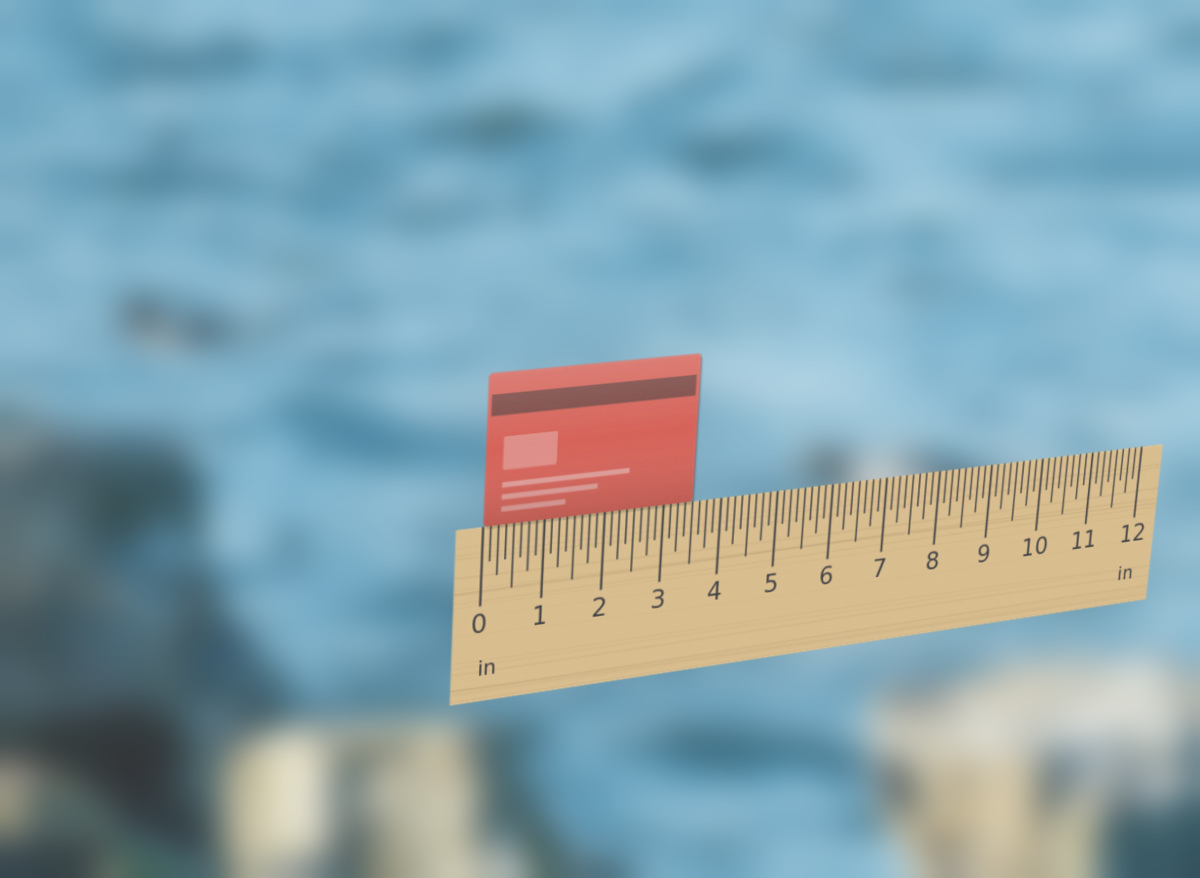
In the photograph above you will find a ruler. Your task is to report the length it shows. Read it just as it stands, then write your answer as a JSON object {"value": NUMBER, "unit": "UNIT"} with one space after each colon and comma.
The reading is {"value": 3.5, "unit": "in"}
